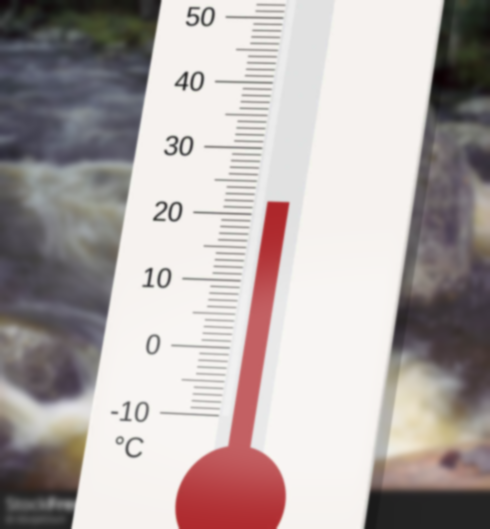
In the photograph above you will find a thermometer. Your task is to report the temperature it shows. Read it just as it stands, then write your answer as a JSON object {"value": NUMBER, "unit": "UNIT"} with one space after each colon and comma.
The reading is {"value": 22, "unit": "°C"}
